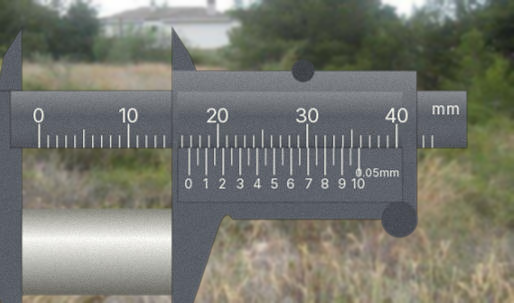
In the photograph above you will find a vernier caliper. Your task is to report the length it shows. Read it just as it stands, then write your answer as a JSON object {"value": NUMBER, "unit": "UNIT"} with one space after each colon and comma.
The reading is {"value": 16.8, "unit": "mm"}
